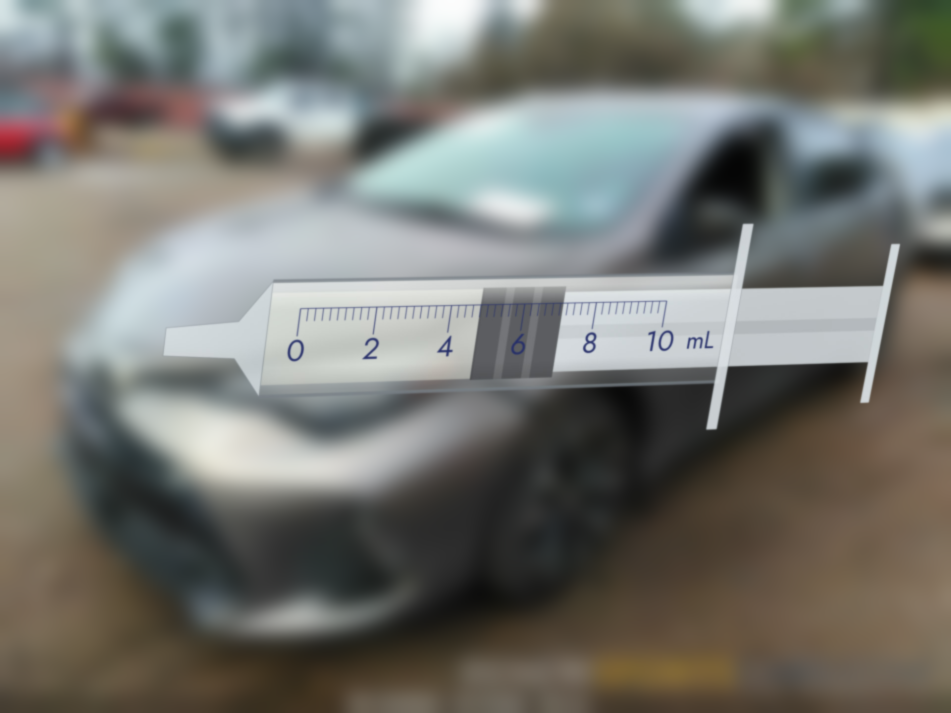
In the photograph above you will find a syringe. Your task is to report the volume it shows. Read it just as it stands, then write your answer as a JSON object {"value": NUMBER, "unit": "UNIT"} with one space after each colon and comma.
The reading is {"value": 4.8, "unit": "mL"}
